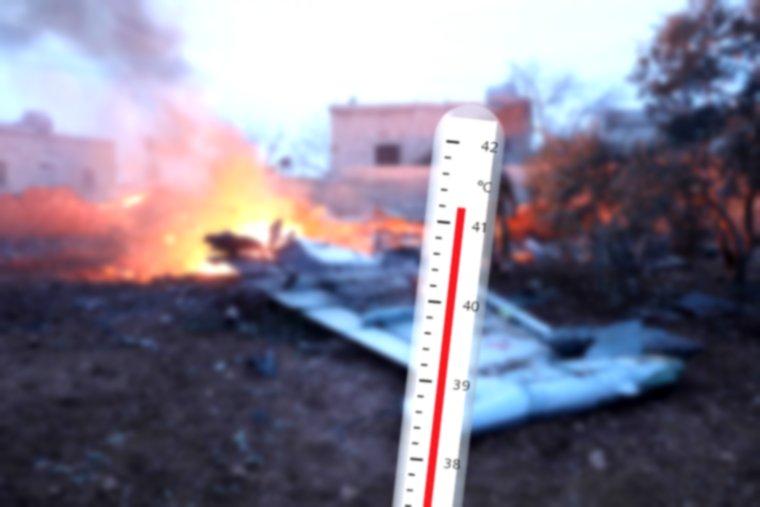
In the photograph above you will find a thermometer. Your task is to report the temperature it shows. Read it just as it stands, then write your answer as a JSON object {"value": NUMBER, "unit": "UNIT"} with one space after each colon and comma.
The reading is {"value": 41.2, "unit": "°C"}
